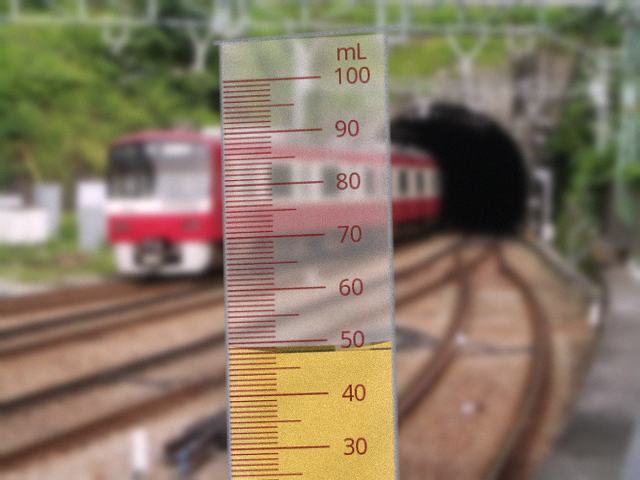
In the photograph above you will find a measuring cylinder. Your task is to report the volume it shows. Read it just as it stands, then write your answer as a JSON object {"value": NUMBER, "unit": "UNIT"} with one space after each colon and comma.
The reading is {"value": 48, "unit": "mL"}
